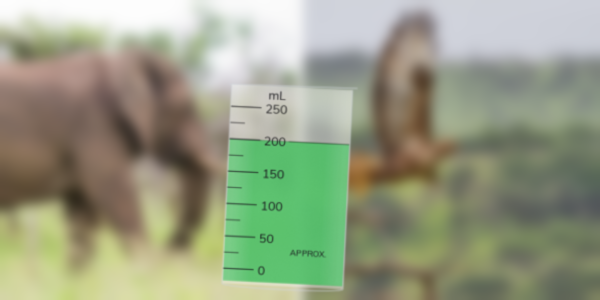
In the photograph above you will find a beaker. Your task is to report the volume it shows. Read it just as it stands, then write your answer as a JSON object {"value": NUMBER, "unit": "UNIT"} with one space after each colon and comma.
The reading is {"value": 200, "unit": "mL"}
